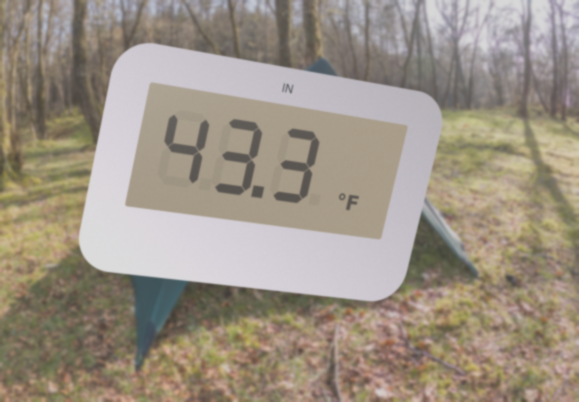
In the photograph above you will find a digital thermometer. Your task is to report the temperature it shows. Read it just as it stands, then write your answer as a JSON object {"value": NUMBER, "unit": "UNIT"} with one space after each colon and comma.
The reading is {"value": 43.3, "unit": "°F"}
